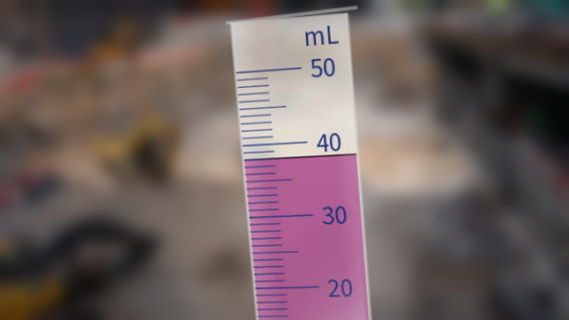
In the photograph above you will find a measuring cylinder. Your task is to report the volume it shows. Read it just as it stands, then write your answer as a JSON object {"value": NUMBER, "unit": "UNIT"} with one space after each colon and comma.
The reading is {"value": 38, "unit": "mL"}
